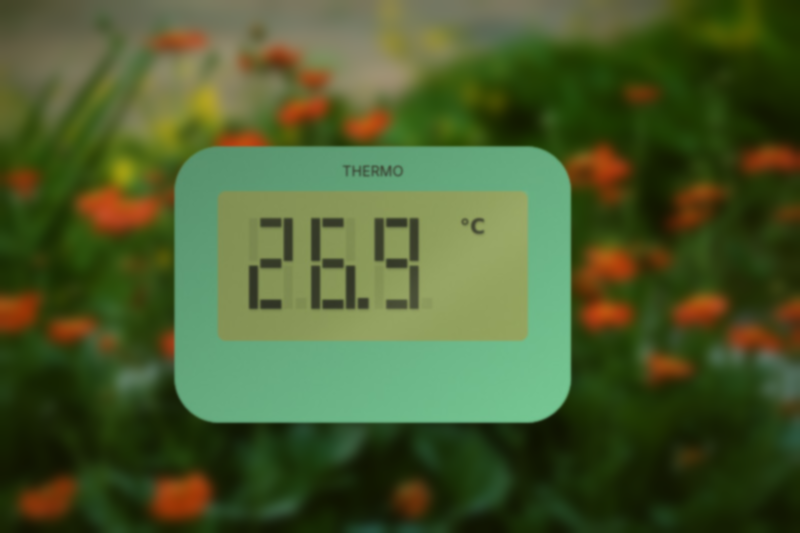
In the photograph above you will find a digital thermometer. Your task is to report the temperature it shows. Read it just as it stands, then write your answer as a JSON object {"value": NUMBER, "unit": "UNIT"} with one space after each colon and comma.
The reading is {"value": 26.9, "unit": "°C"}
